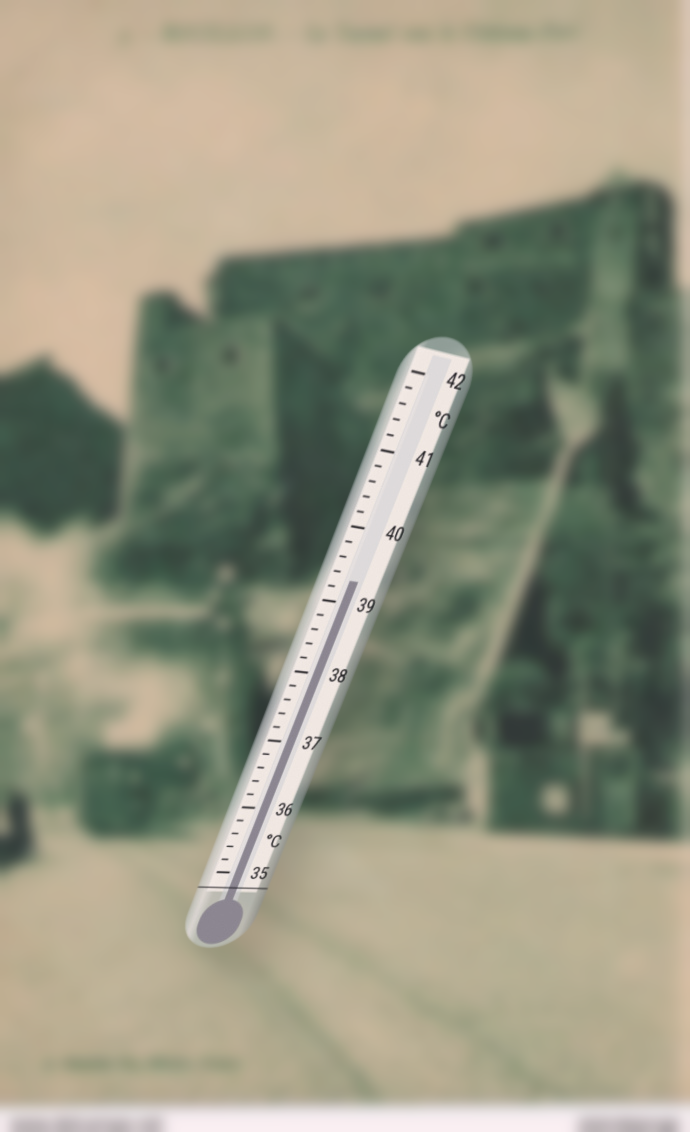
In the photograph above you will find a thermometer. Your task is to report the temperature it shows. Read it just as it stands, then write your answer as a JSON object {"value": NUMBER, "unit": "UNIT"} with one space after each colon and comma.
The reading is {"value": 39.3, "unit": "°C"}
